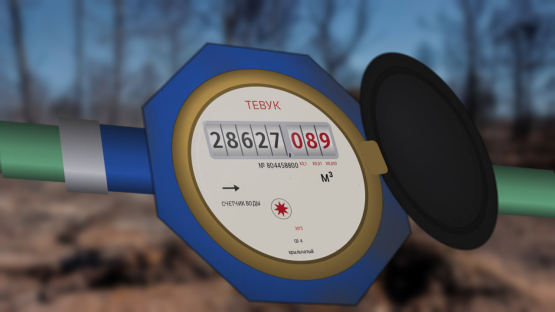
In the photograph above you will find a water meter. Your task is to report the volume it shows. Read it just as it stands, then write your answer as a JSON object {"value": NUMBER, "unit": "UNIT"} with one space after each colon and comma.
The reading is {"value": 28627.089, "unit": "m³"}
